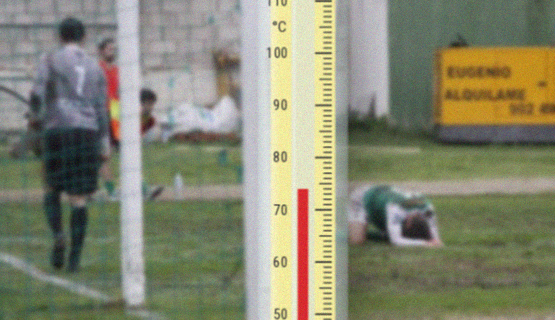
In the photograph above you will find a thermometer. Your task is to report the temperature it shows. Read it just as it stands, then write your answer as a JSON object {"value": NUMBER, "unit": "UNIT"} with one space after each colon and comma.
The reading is {"value": 74, "unit": "°C"}
